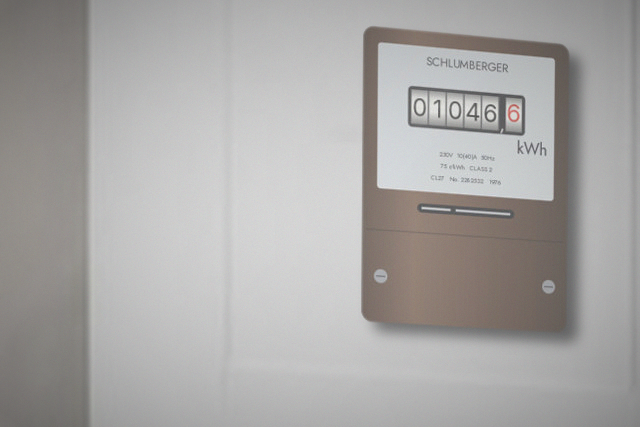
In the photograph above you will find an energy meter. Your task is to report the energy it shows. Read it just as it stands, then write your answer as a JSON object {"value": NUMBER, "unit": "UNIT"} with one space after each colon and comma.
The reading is {"value": 1046.6, "unit": "kWh"}
